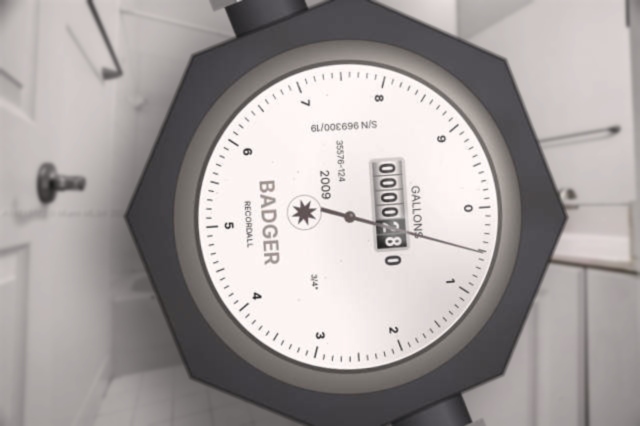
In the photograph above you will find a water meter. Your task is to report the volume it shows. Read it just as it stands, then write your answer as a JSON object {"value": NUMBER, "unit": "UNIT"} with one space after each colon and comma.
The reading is {"value": 280.5, "unit": "gal"}
